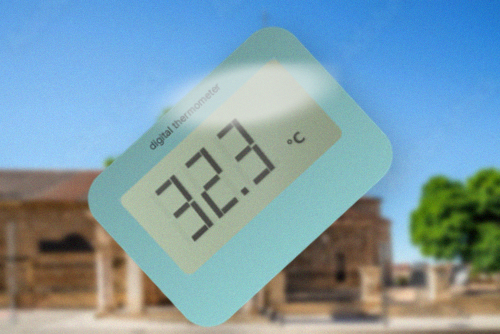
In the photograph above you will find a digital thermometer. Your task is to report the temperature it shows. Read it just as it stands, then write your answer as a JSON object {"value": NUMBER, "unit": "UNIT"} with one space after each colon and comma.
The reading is {"value": 32.3, "unit": "°C"}
